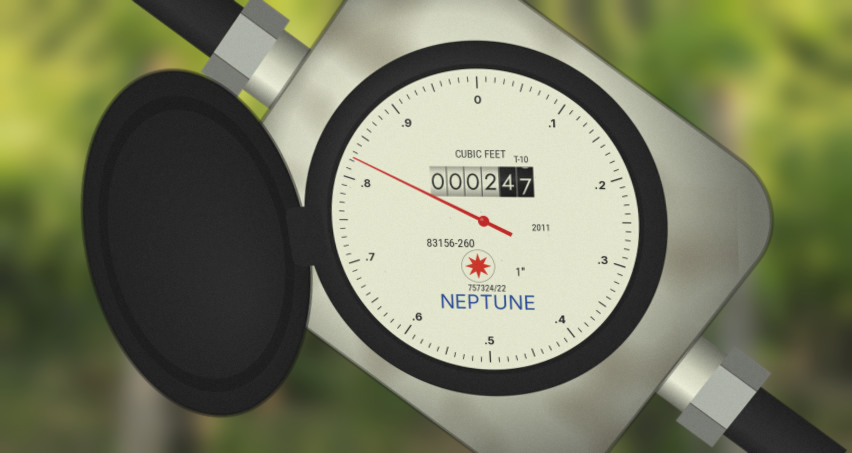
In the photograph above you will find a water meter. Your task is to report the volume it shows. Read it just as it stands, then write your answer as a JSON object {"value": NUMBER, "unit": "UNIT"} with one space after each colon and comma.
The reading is {"value": 246.82, "unit": "ft³"}
